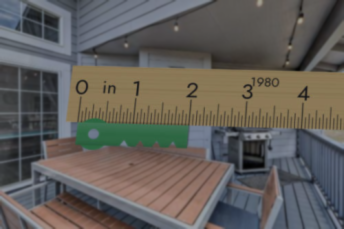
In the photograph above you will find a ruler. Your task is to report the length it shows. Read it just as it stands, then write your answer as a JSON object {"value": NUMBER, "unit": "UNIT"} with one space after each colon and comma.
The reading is {"value": 2, "unit": "in"}
